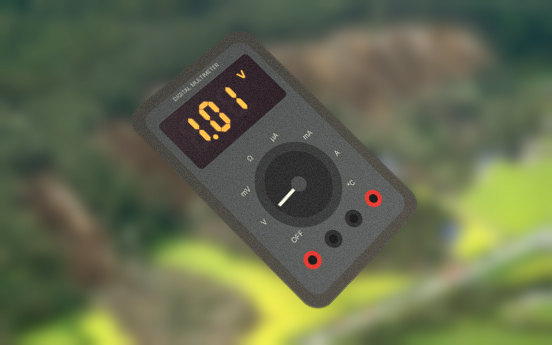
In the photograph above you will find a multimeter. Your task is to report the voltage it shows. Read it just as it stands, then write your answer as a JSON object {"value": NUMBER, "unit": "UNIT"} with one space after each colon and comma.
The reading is {"value": 1.01, "unit": "V"}
